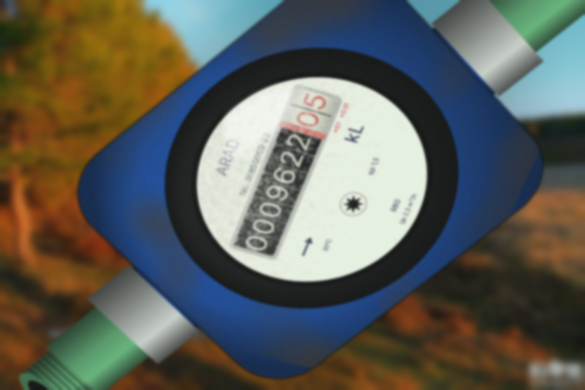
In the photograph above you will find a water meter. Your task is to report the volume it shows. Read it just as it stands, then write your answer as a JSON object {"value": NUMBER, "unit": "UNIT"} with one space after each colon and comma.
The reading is {"value": 9622.05, "unit": "kL"}
